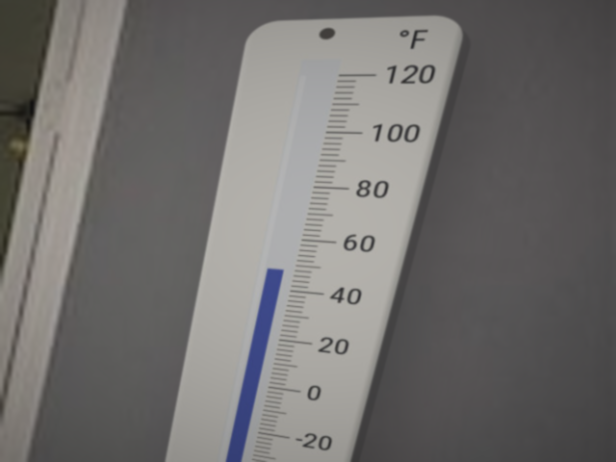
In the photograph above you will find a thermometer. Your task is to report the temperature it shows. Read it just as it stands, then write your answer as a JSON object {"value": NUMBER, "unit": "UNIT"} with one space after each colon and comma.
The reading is {"value": 48, "unit": "°F"}
